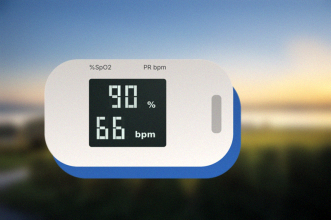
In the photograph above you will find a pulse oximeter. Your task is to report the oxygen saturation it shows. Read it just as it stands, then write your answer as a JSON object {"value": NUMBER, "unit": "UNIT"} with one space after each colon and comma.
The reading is {"value": 90, "unit": "%"}
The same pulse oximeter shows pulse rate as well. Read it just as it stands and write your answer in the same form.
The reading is {"value": 66, "unit": "bpm"}
